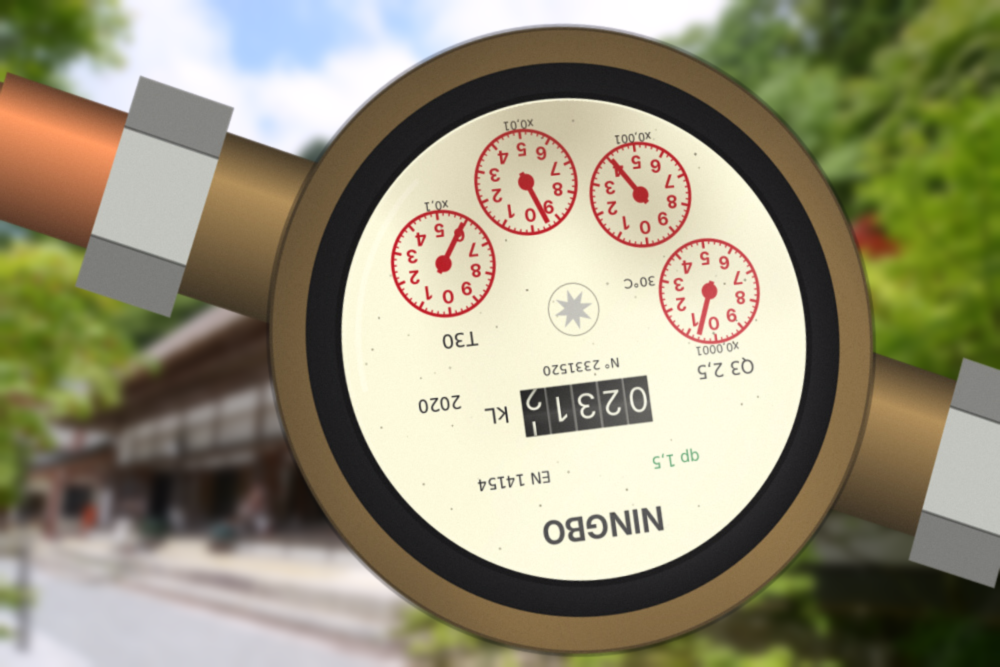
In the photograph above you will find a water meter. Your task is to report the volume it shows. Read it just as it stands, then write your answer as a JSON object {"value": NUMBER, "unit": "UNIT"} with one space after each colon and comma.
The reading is {"value": 2311.5940, "unit": "kL"}
